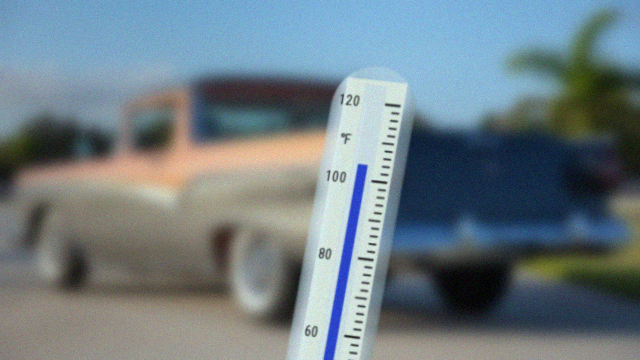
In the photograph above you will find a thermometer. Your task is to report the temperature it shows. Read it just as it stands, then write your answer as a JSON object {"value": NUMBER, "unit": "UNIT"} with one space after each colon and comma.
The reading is {"value": 104, "unit": "°F"}
